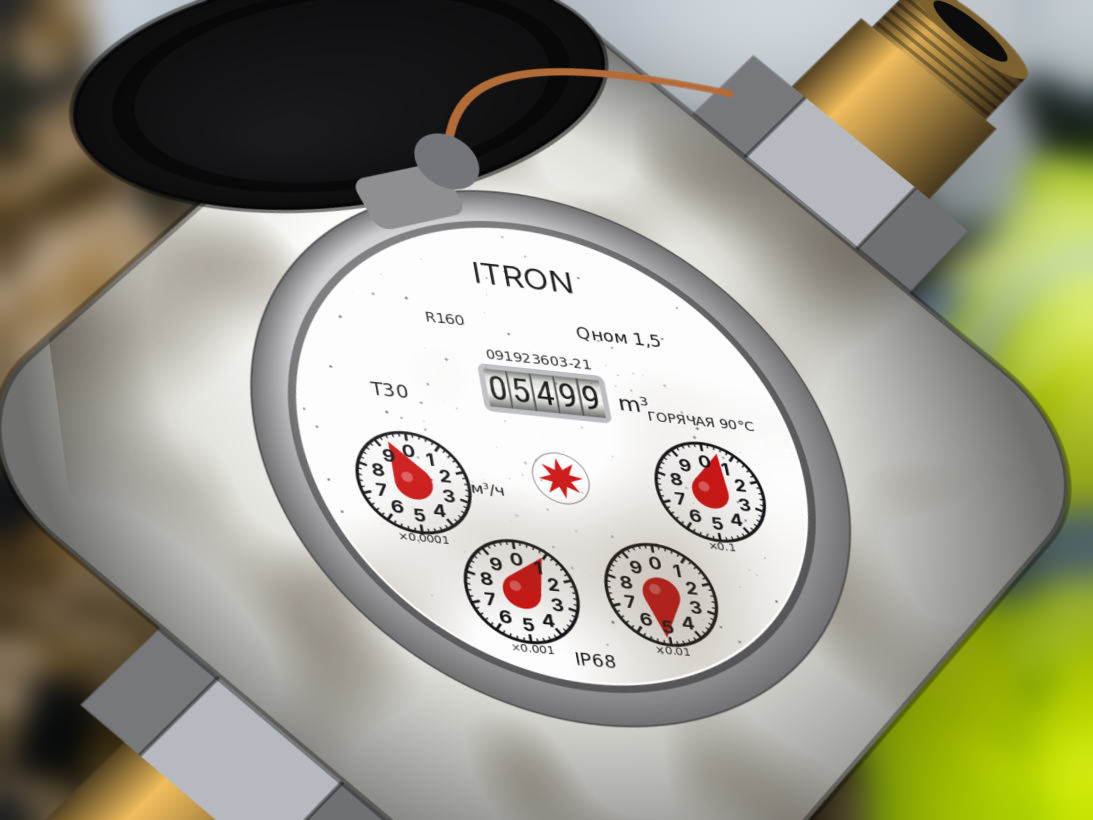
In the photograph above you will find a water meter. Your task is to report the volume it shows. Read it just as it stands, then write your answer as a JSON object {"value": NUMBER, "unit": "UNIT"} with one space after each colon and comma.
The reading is {"value": 5499.0509, "unit": "m³"}
